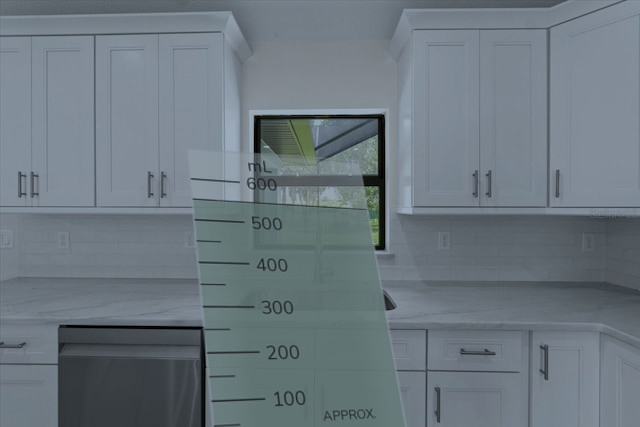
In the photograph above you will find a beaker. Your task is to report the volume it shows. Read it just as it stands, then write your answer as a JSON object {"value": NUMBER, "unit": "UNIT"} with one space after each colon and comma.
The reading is {"value": 550, "unit": "mL"}
